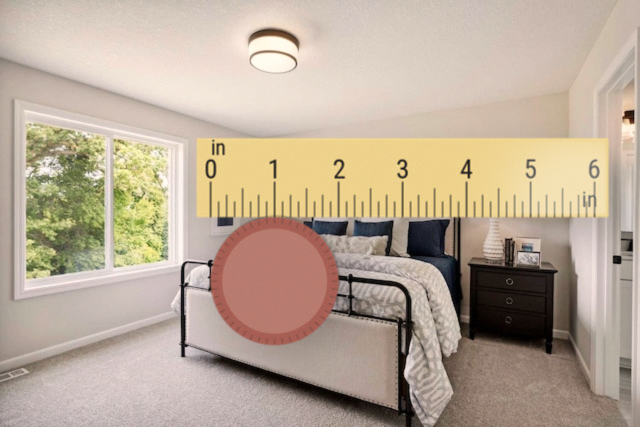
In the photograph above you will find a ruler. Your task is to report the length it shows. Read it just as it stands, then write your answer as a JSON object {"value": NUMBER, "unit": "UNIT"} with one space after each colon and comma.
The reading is {"value": 2, "unit": "in"}
